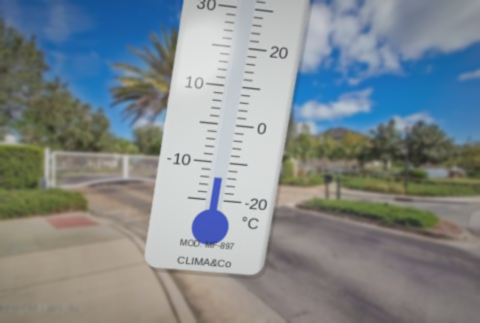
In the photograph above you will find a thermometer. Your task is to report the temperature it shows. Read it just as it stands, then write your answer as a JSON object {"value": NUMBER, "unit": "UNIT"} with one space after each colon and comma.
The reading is {"value": -14, "unit": "°C"}
